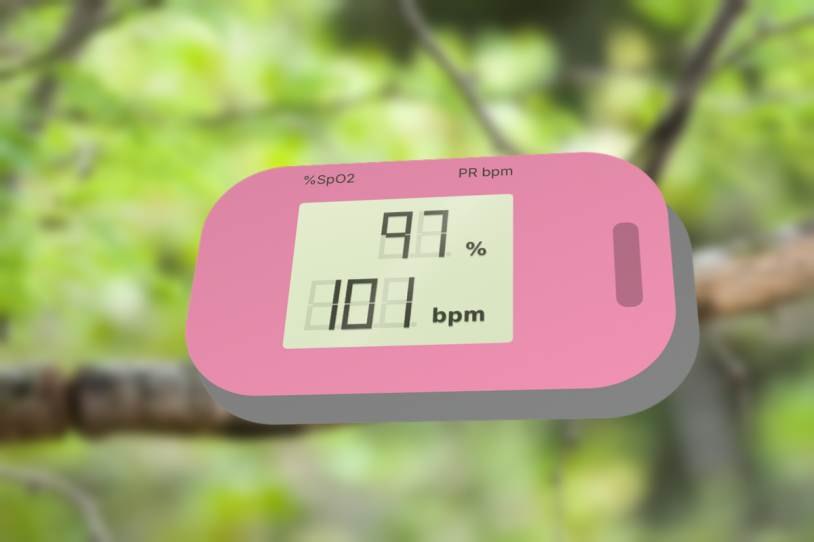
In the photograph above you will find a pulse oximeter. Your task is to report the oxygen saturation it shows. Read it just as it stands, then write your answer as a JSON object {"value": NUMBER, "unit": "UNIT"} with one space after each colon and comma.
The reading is {"value": 97, "unit": "%"}
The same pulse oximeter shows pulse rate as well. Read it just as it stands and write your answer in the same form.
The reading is {"value": 101, "unit": "bpm"}
